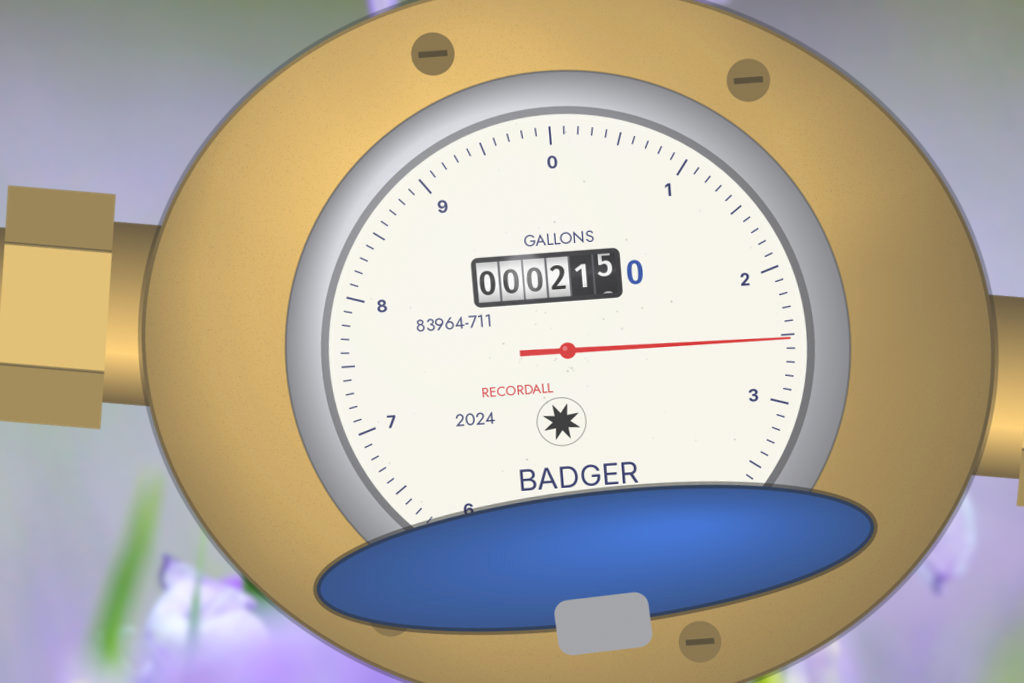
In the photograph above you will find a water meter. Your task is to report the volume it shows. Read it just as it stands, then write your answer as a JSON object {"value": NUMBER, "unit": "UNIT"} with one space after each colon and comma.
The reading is {"value": 2152.5, "unit": "gal"}
